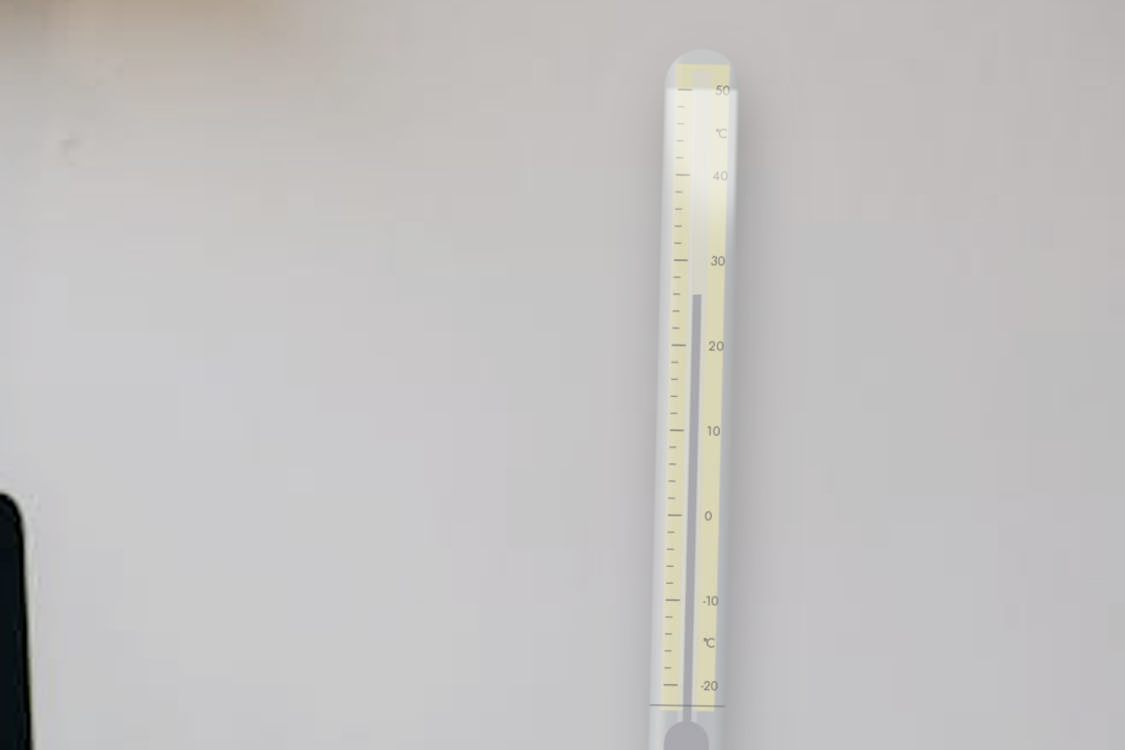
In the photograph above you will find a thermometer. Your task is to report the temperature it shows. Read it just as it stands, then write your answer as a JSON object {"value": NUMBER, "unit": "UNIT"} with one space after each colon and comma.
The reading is {"value": 26, "unit": "°C"}
